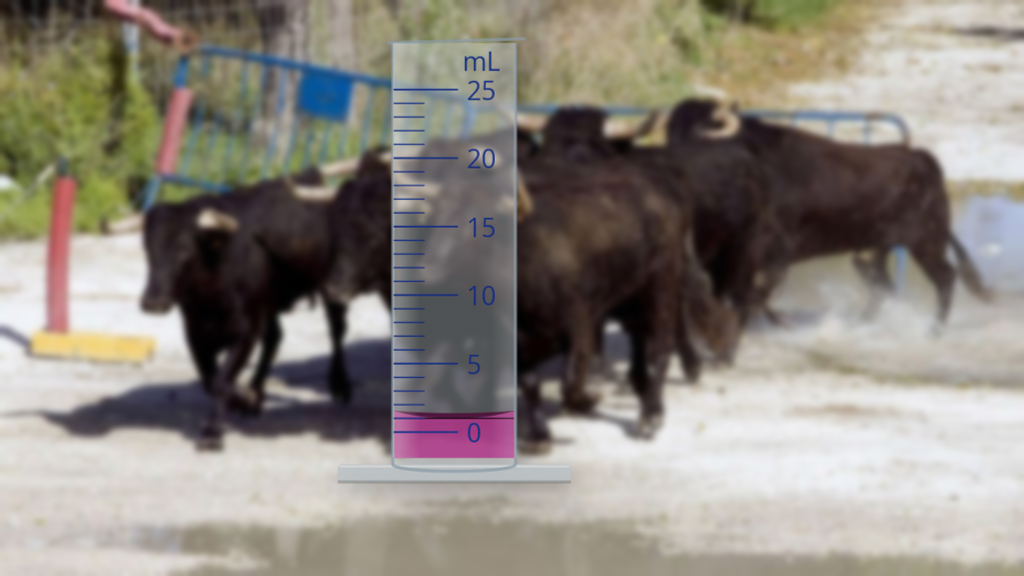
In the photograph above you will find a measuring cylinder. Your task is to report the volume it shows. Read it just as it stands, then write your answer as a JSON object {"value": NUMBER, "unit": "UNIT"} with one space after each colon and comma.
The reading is {"value": 1, "unit": "mL"}
